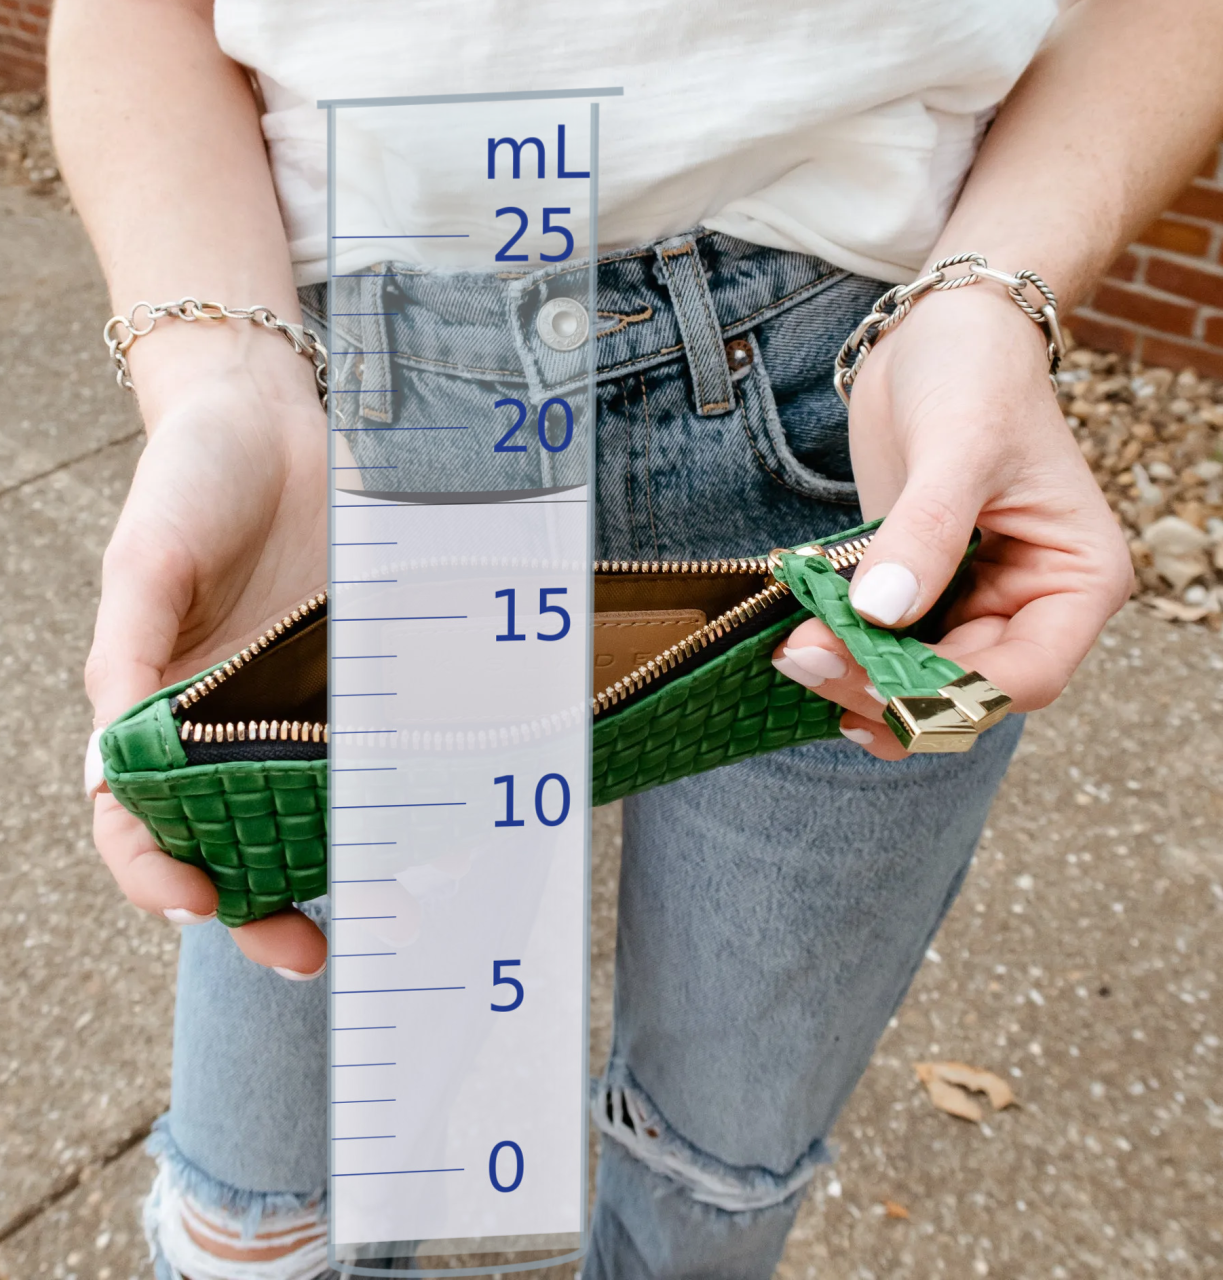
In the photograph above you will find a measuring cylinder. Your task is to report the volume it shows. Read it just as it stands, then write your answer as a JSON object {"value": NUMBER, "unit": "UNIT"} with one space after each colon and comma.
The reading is {"value": 18, "unit": "mL"}
